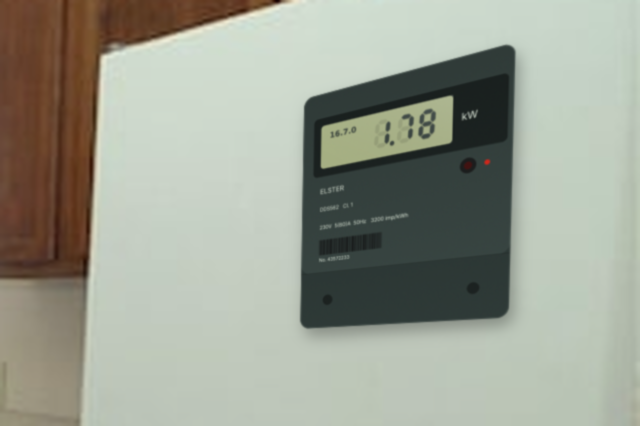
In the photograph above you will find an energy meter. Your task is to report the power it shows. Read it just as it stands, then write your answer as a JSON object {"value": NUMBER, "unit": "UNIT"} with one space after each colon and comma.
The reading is {"value": 1.78, "unit": "kW"}
